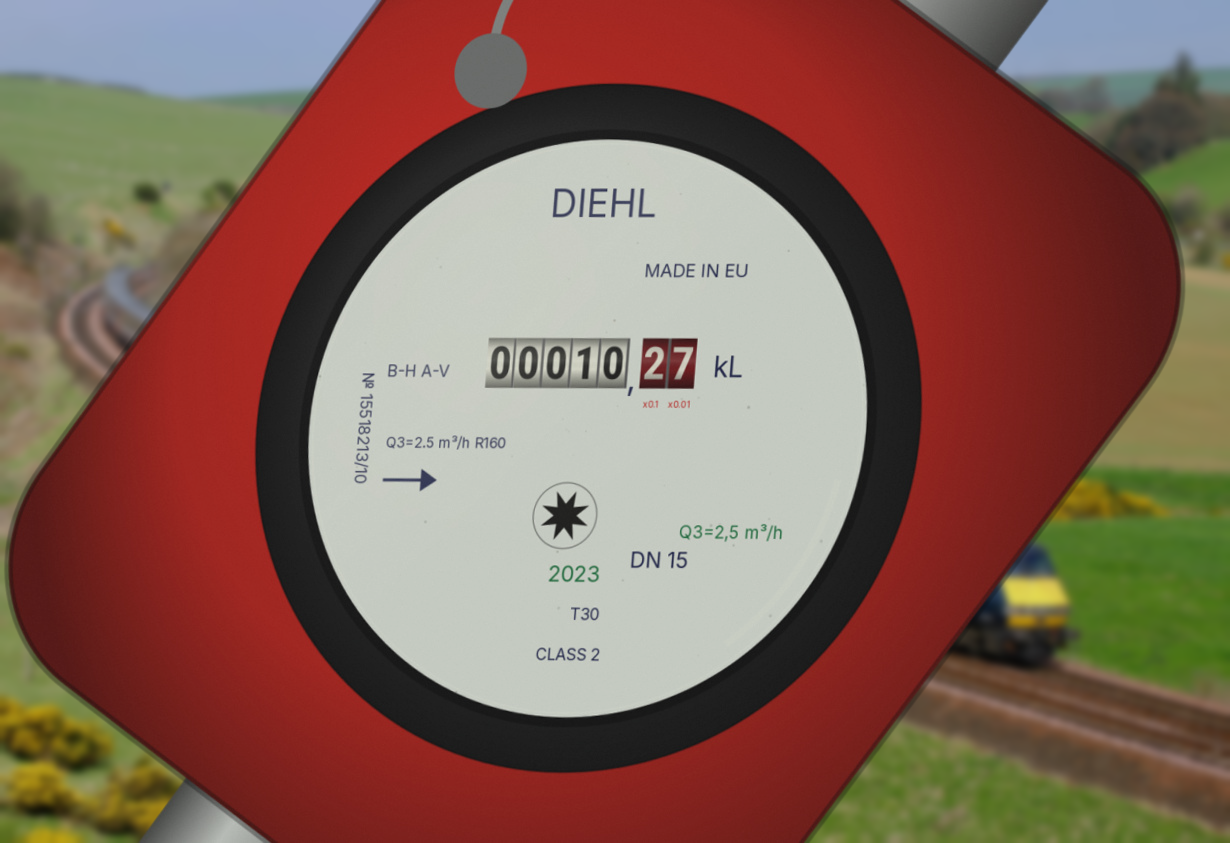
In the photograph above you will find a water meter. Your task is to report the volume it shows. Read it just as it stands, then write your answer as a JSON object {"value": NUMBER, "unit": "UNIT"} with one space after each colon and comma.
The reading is {"value": 10.27, "unit": "kL"}
